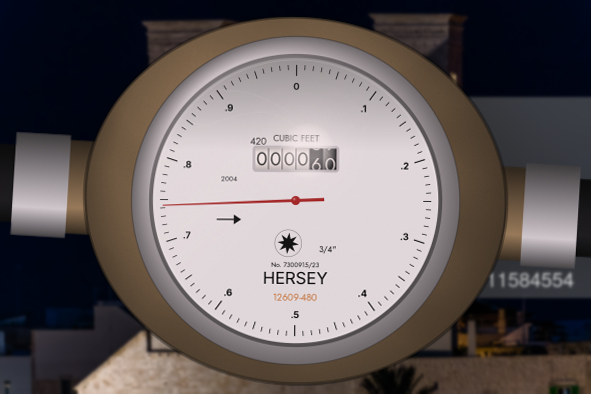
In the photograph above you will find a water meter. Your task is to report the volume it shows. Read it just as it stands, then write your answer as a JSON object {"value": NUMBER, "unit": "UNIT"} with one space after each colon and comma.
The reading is {"value": 59.74, "unit": "ft³"}
